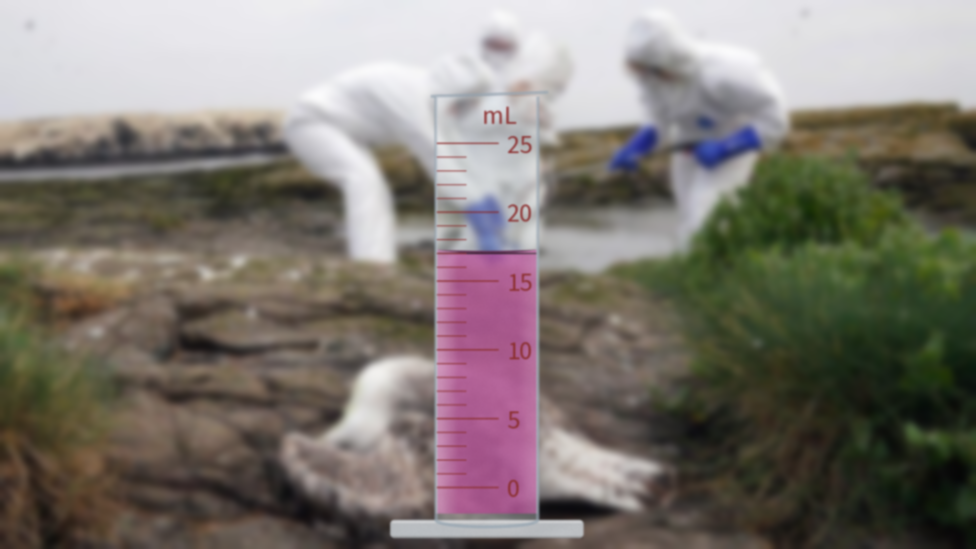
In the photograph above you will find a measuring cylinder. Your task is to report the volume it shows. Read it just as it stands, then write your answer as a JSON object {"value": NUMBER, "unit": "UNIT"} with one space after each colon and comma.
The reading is {"value": 17, "unit": "mL"}
